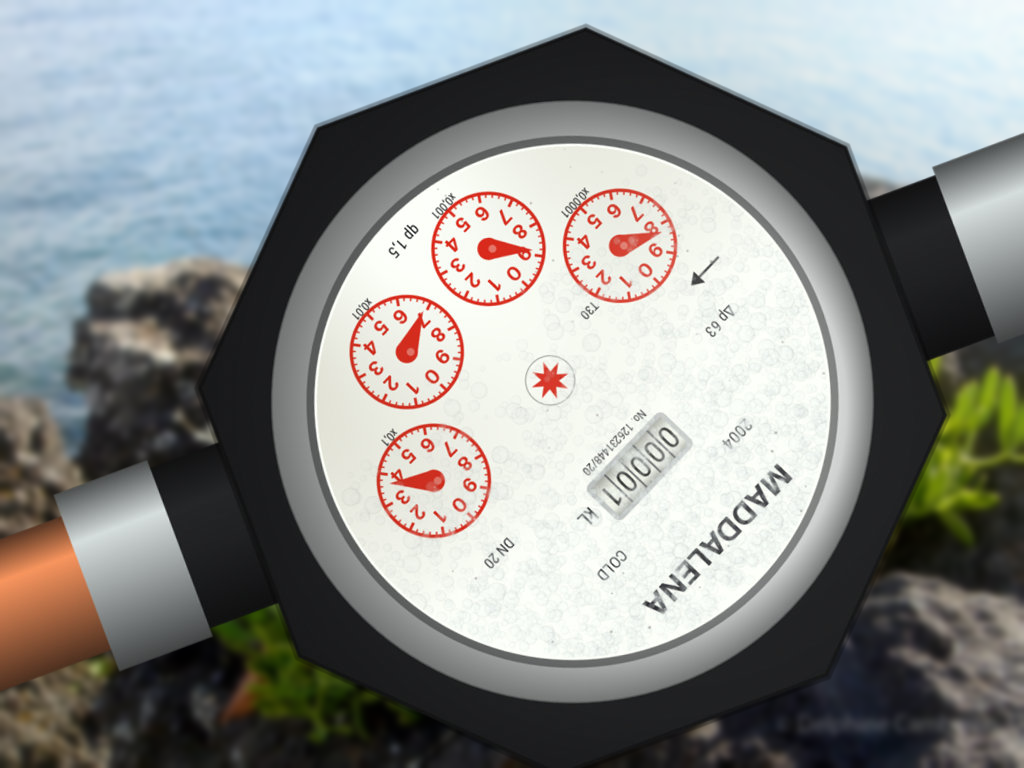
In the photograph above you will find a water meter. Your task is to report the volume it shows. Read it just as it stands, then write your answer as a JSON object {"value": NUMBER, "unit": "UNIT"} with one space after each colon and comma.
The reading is {"value": 1.3688, "unit": "kL"}
